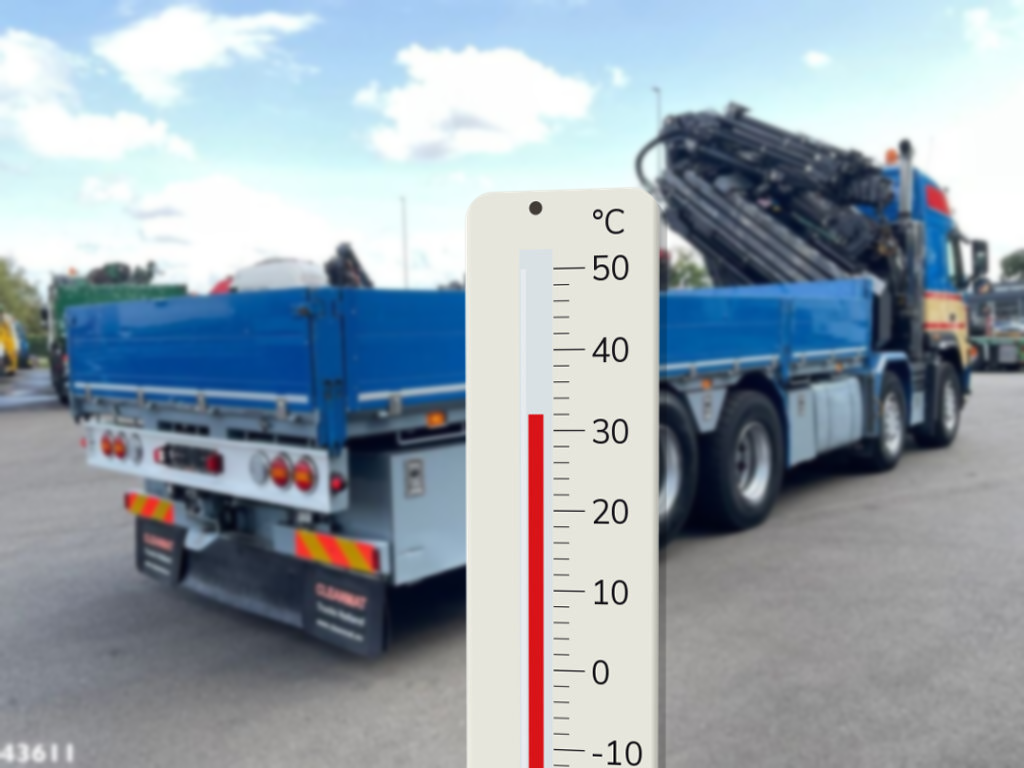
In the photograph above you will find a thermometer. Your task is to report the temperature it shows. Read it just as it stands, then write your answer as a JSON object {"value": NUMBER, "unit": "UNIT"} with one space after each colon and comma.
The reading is {"value": 32, "unit": "°C"}
